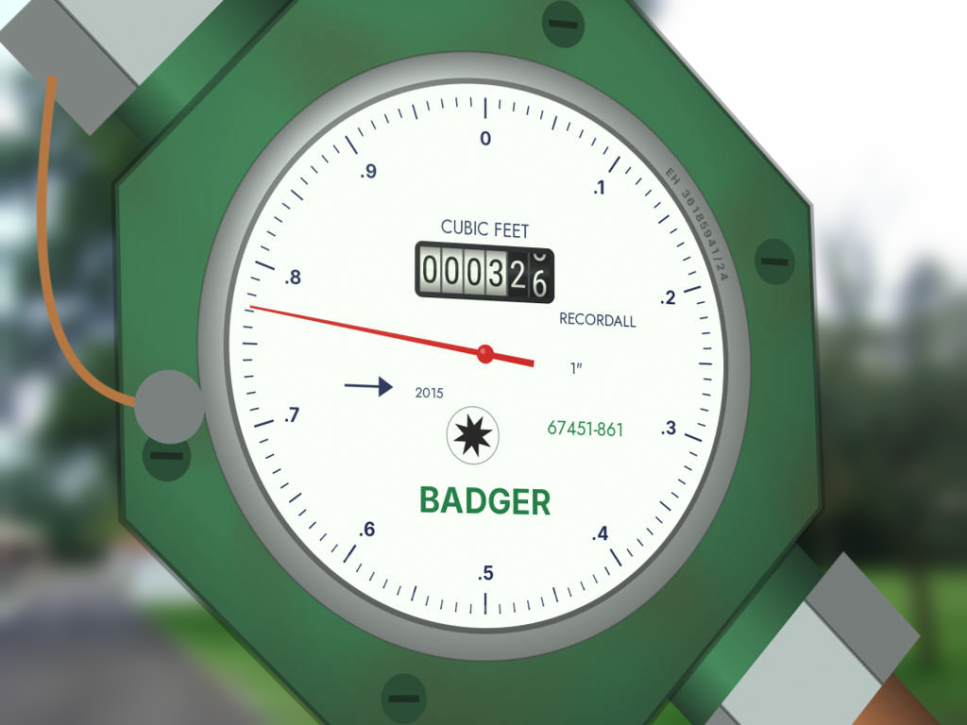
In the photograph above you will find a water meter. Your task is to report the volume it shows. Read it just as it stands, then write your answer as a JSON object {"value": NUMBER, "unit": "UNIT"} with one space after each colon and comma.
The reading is {"value": 325.77, "unit": "ft³"}
